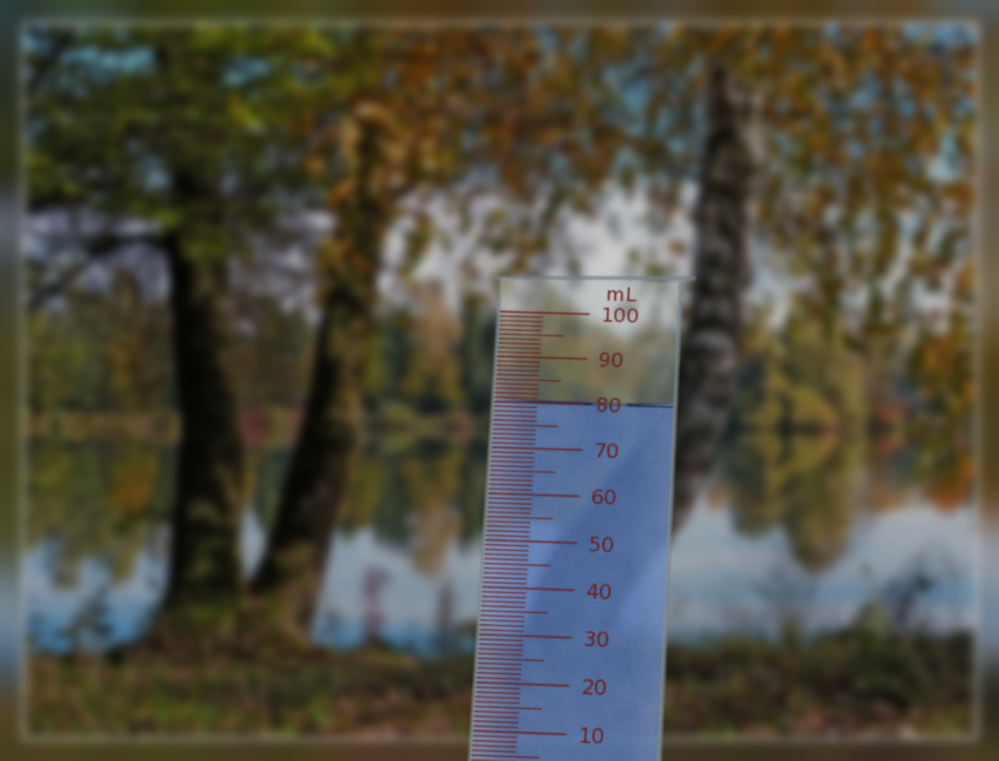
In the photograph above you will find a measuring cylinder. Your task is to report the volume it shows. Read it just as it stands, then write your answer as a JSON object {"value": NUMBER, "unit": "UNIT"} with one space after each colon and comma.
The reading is {"value": 80, "unit": "mL"}
